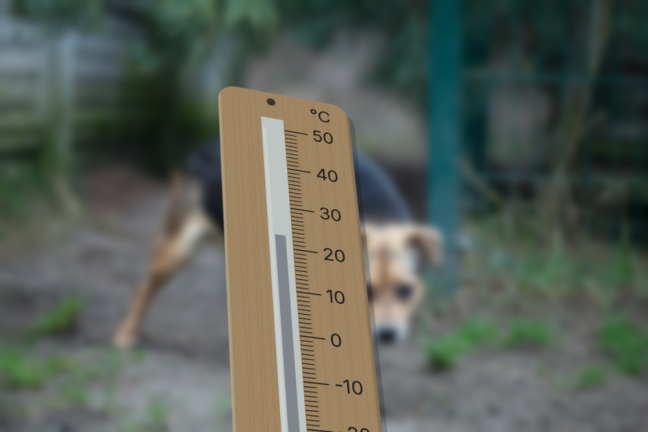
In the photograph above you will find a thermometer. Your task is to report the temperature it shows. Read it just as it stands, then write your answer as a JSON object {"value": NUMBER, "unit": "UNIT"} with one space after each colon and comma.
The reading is {"value": 23, "unit": "°C"}
